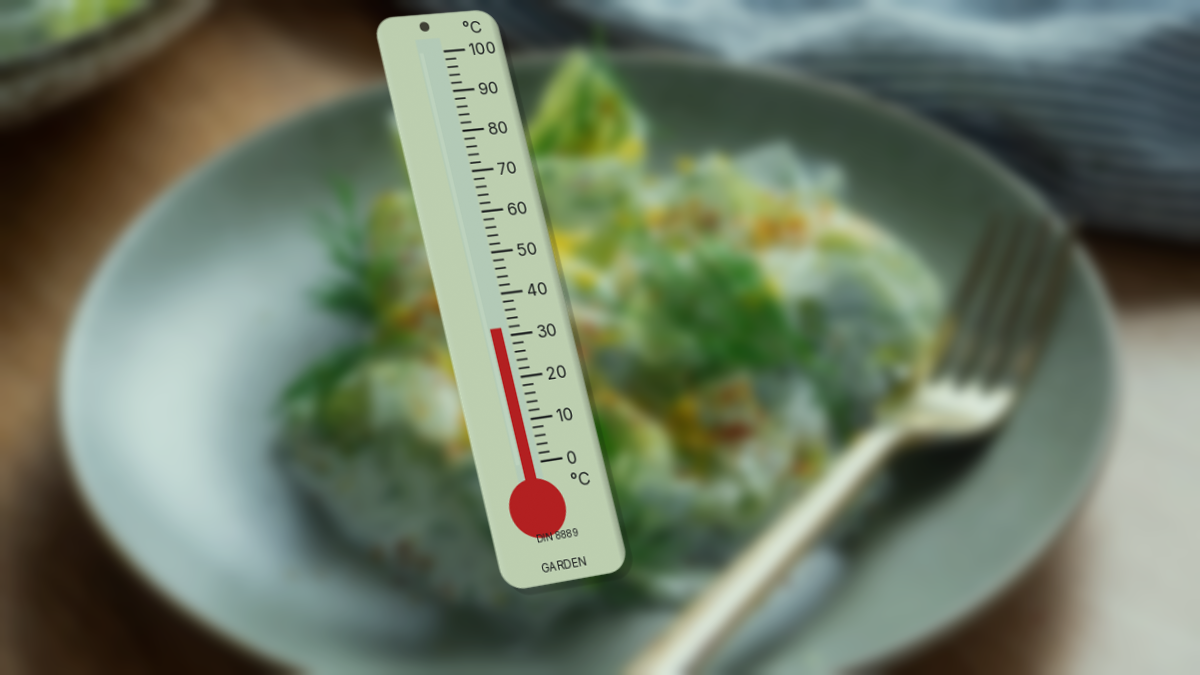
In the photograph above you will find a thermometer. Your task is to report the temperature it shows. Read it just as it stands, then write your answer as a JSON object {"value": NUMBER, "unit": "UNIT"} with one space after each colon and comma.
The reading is {"value": 32, "unit": "°C"}
